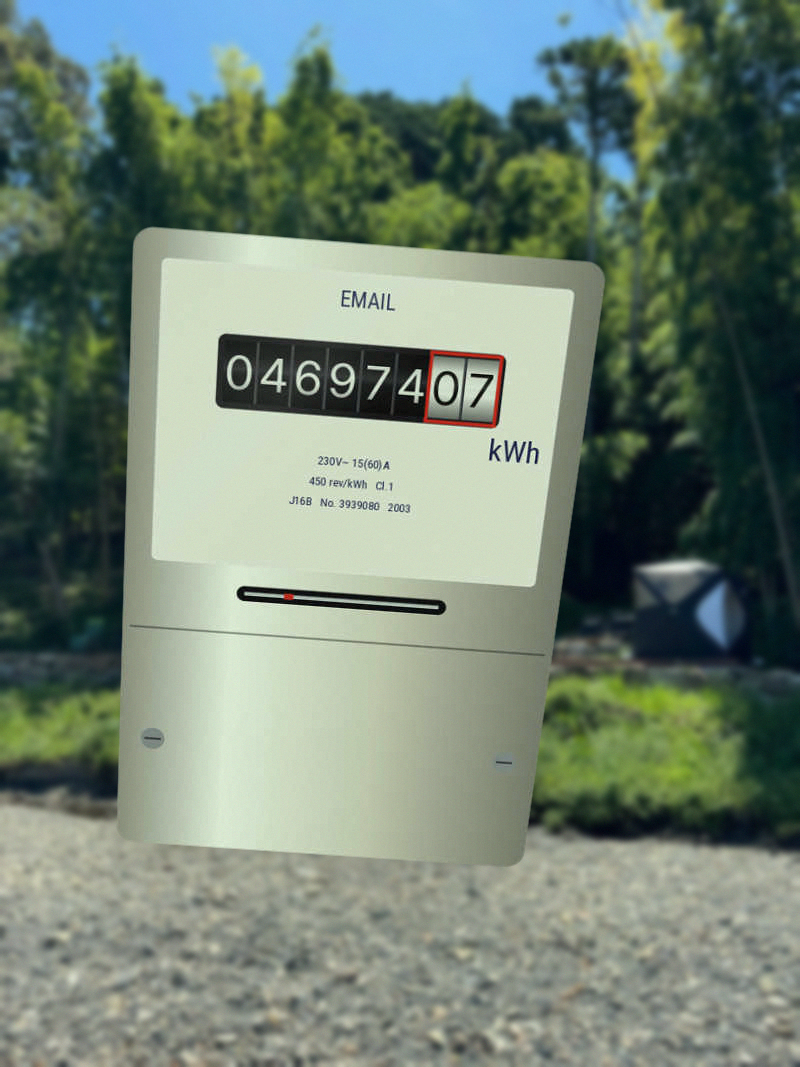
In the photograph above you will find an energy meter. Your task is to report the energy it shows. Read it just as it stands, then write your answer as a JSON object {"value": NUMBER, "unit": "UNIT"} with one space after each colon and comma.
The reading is {"value": 46974.07, "unit": "kWh"}
